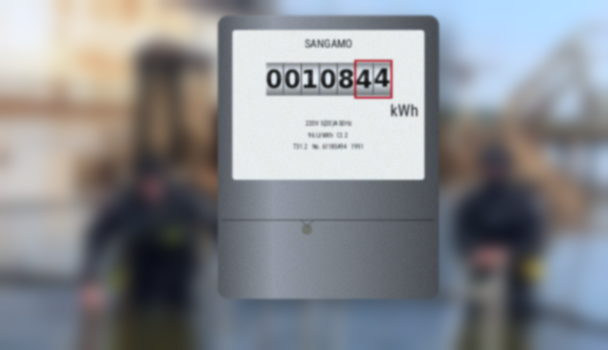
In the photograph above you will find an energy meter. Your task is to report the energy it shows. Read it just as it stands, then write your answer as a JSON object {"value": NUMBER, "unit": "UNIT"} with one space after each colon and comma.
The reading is {"value": 108.44, "unit": "kWh"}
